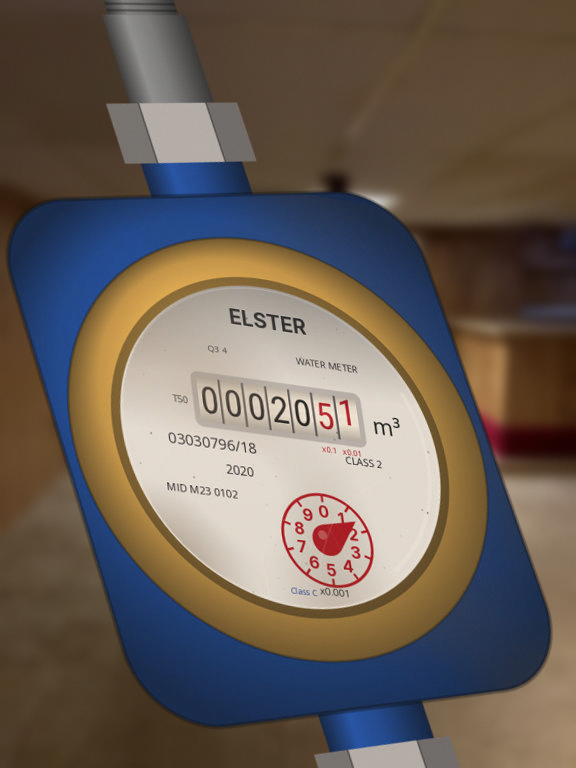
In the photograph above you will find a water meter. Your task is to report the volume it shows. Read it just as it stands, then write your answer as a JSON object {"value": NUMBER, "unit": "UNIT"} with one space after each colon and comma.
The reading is {"value": 20.511, "unit": "m³"}
